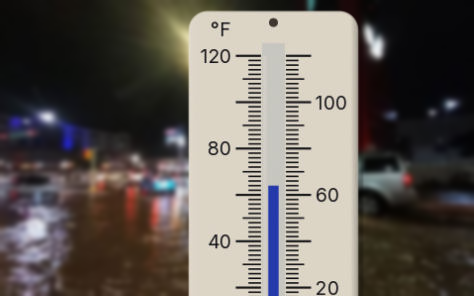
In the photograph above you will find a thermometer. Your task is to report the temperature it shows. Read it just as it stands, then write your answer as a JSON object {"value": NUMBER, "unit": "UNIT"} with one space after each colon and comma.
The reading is {"value": 64, "unit": "°F"}
